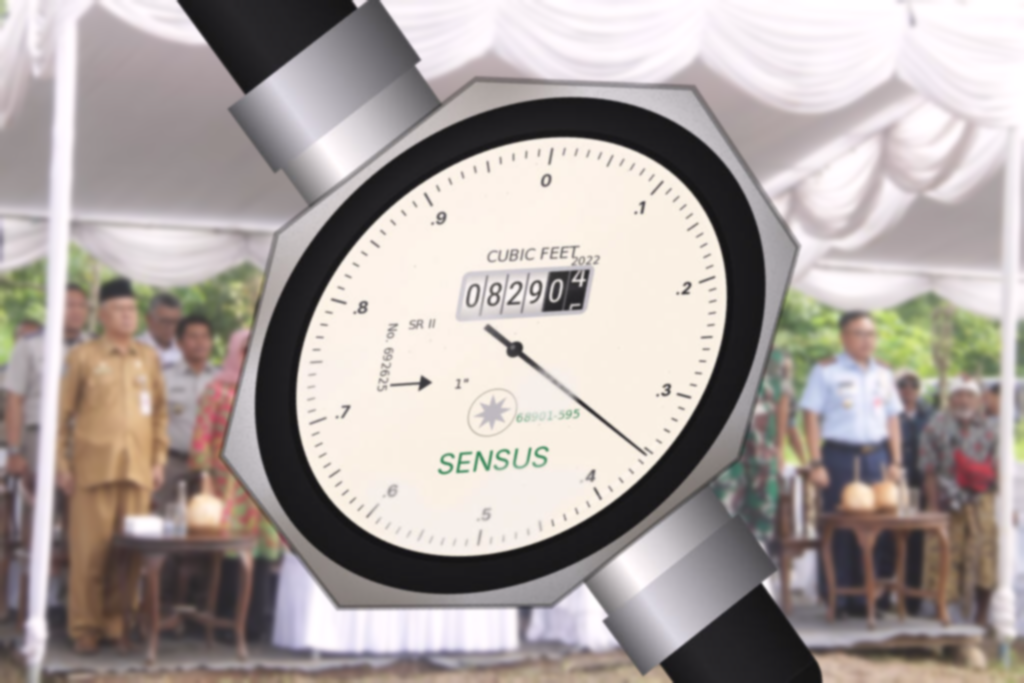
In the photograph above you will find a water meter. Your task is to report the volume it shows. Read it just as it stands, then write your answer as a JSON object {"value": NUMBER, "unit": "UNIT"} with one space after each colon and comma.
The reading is {"value": 82904.35, "unit": "ft³"}
